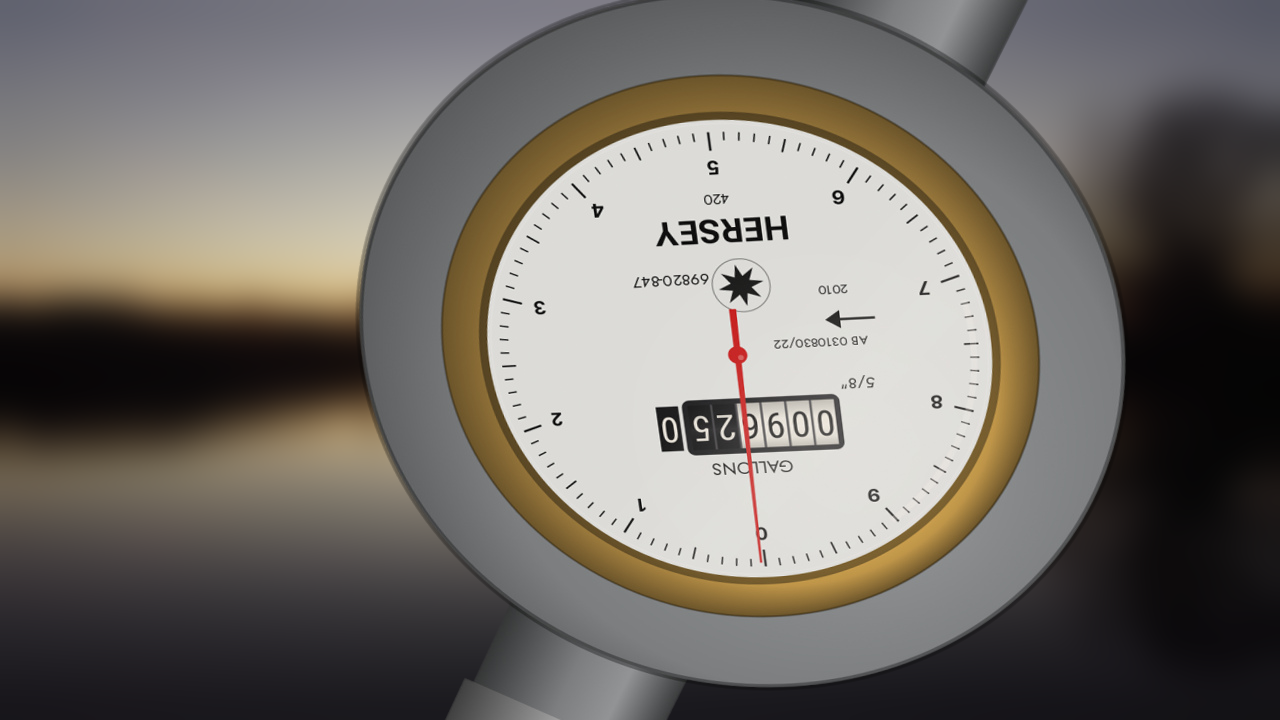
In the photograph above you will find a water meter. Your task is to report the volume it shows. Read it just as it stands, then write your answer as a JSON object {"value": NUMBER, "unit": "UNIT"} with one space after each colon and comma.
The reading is {"value": 96250.0, "unit": "gal"}
